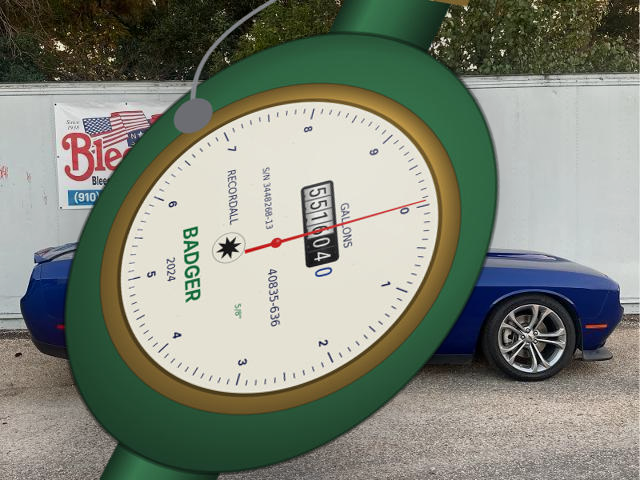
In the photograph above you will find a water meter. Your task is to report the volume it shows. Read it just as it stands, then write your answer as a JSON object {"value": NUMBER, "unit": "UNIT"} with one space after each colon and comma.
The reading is {"value": 5516039.9, "unit": "gal"}
